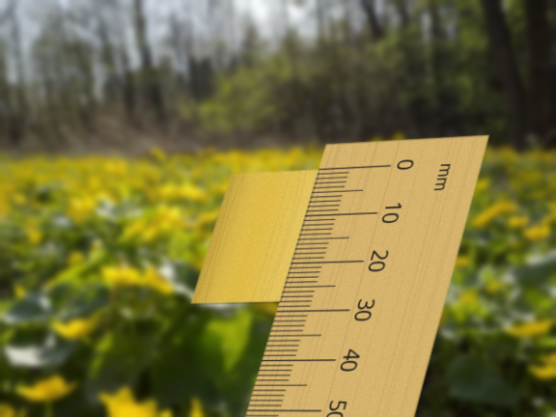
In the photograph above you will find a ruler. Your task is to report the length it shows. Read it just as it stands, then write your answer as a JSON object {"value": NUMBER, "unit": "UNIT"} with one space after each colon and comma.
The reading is {"value": 28, "unit": "mm"}
